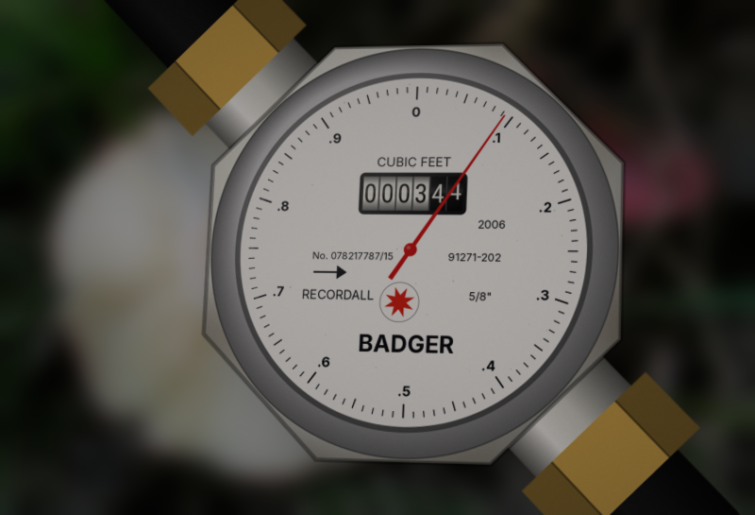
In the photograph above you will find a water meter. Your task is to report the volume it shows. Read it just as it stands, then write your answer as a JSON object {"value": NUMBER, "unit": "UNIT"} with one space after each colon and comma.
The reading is {"value": 344.09, "unit": "ft³"}
